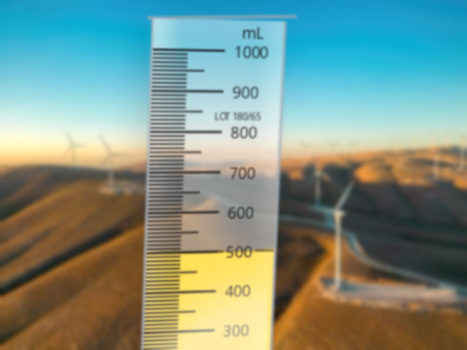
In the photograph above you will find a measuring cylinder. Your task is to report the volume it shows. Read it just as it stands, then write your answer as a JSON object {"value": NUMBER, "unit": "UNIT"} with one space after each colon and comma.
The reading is {"value": 500, "unit": "mL"}
